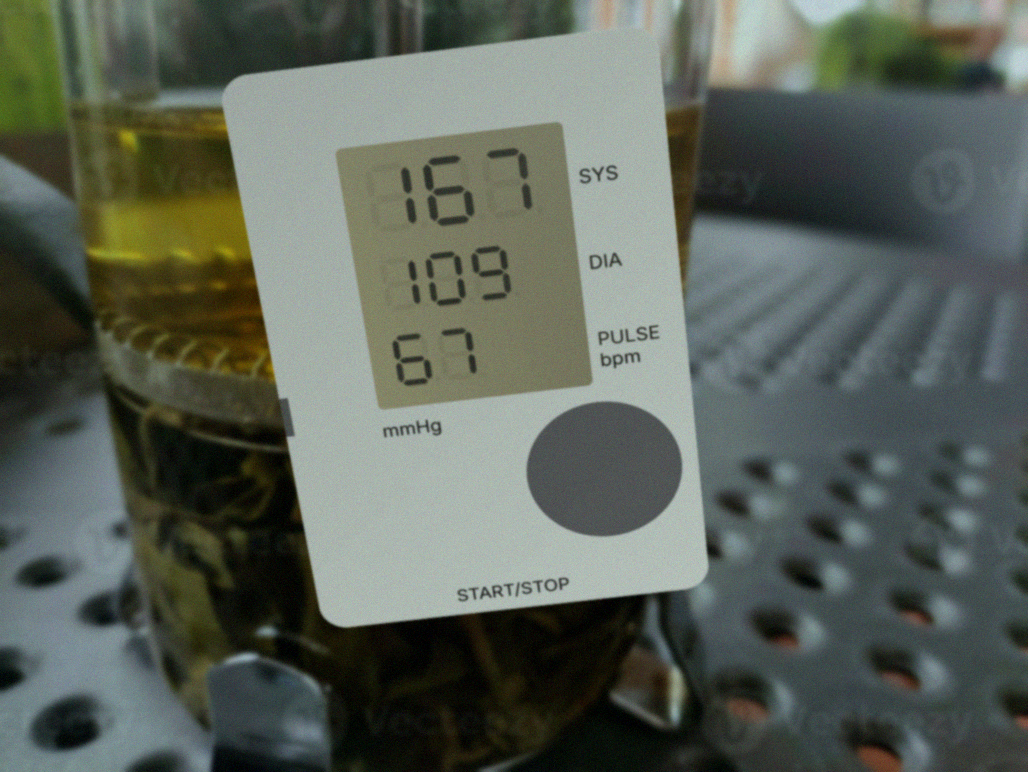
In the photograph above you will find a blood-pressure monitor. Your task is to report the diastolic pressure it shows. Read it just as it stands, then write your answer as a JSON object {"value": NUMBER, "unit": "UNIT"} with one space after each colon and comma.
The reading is {"value": 109, "unit": "mmHg"}
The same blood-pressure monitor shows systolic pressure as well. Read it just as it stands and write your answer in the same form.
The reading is {"value": 167, "unit": "mmHg"}
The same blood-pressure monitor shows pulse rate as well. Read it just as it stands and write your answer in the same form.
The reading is {"value": 67, "unit": "bpm"}
